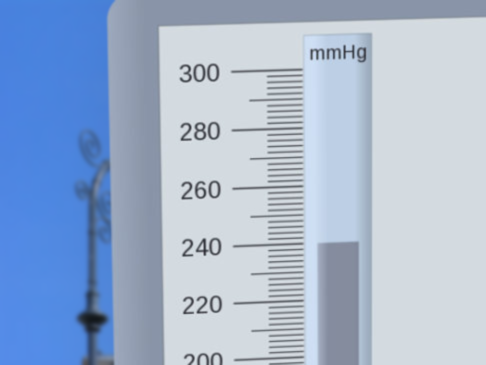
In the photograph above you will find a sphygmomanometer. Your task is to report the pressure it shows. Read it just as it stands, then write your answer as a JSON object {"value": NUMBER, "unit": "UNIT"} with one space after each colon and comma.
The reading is {"value": 240, "unit": "mmHg"}
